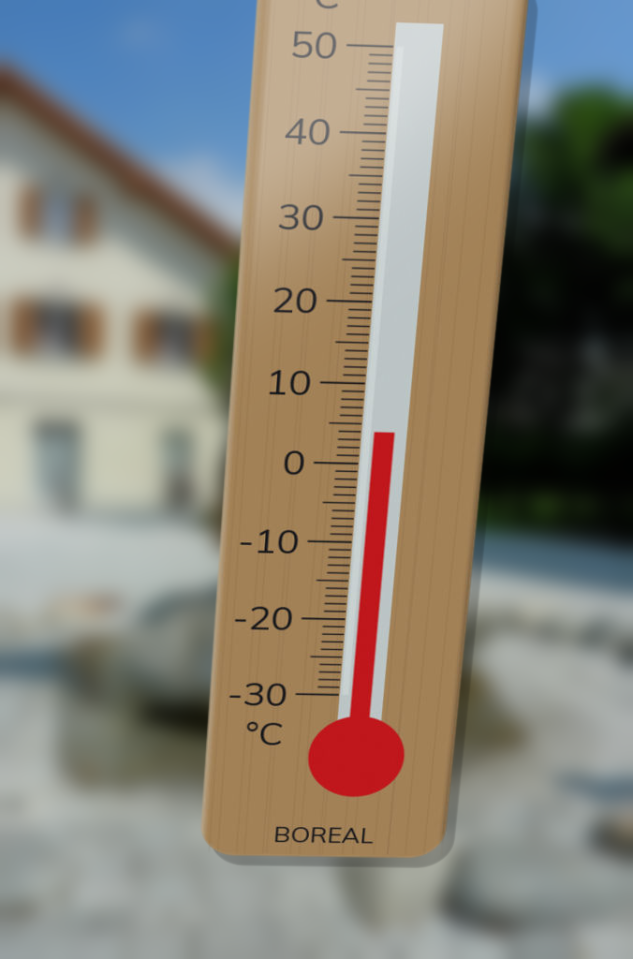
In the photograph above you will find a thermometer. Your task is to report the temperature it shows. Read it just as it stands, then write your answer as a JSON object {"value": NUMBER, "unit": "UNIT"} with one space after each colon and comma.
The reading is {"value": 4, "unit": "°C"}
